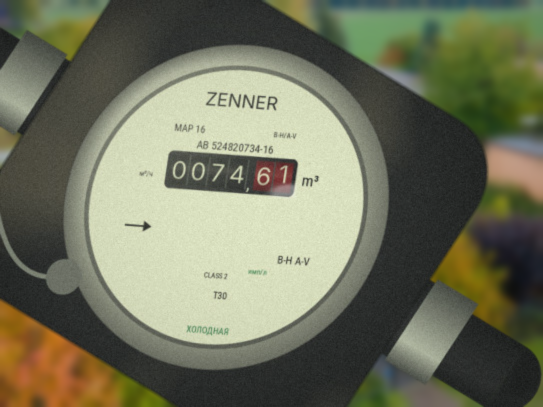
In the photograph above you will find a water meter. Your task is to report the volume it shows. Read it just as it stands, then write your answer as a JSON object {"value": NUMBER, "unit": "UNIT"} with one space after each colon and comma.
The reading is {"value": 74.61, "unit": "m³"}
